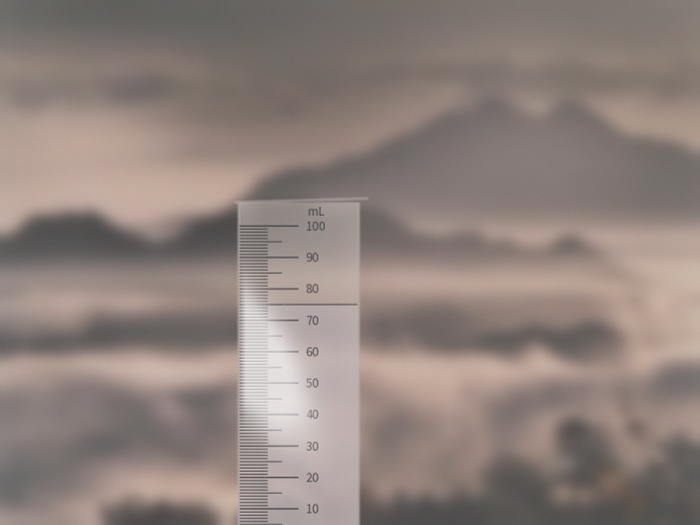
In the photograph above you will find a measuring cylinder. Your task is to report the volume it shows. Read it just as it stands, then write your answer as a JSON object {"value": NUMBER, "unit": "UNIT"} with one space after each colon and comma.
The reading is {"value": 75, "unit": "mL"}
